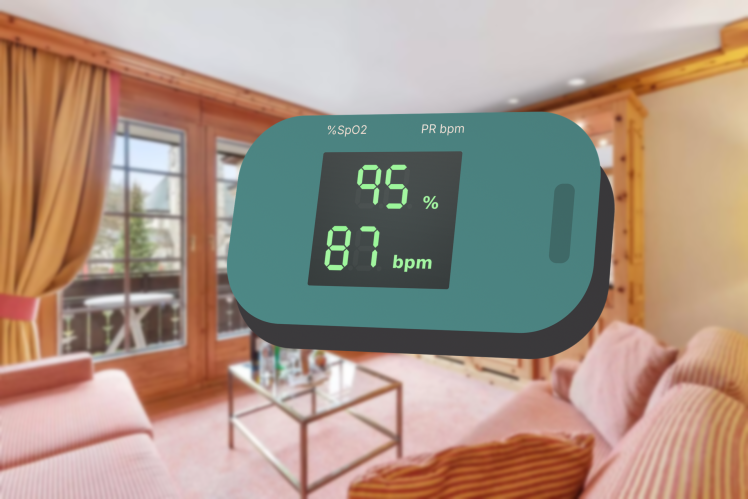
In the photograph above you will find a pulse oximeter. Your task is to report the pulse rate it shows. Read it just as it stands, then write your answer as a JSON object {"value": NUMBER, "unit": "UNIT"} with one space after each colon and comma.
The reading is {"value": 87, "unit": "bpm"}
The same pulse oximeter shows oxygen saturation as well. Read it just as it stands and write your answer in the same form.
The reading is {"value": 95, "unit": "%"}
